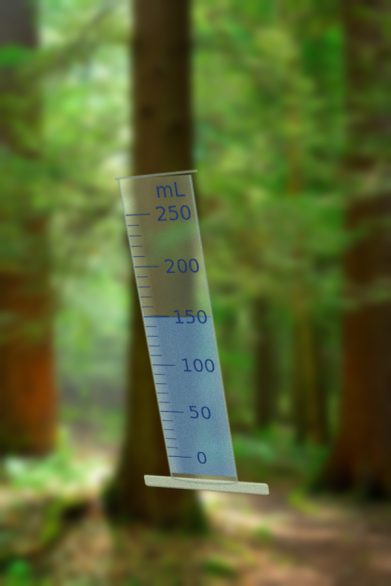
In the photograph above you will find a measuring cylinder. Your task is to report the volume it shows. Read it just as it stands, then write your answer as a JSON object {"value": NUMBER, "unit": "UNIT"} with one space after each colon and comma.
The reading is {"value": 150, "unit": "mL"}
